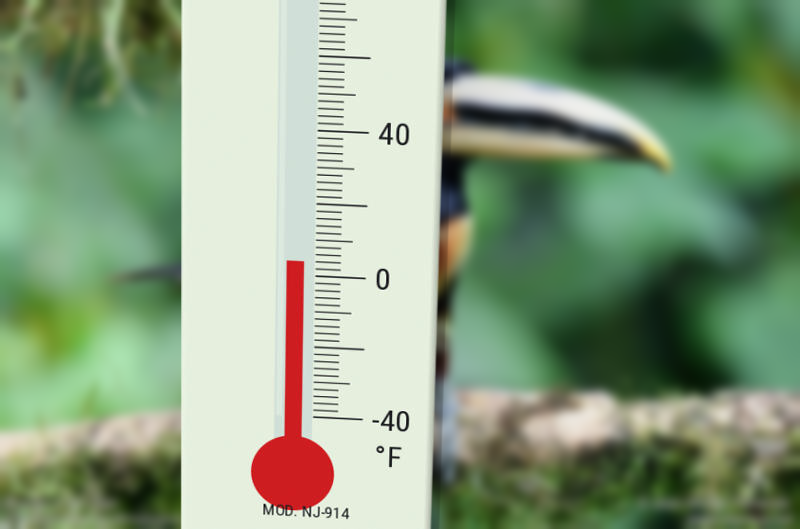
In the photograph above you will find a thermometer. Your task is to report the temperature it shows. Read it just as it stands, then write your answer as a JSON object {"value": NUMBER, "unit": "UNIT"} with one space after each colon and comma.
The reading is {"value": 4, "unit": "°F"}
